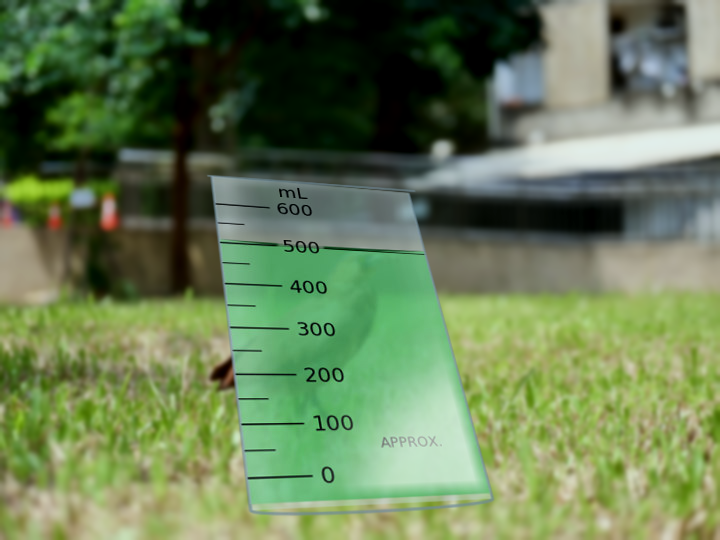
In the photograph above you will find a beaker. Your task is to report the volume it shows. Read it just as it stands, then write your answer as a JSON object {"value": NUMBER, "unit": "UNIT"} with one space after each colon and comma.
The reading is {"value": 500, "unit": "mL"}
